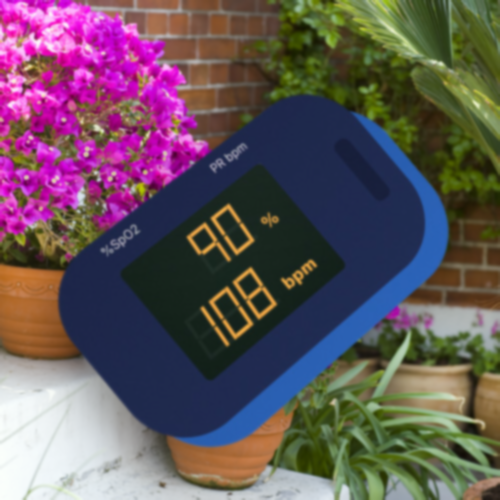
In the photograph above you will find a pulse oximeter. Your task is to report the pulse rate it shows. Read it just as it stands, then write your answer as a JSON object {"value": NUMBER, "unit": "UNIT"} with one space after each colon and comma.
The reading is {"value": 108, "unit": "bpm"}
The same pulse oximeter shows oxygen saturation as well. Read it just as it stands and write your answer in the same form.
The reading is {"value": 90, "unit": "%"}
